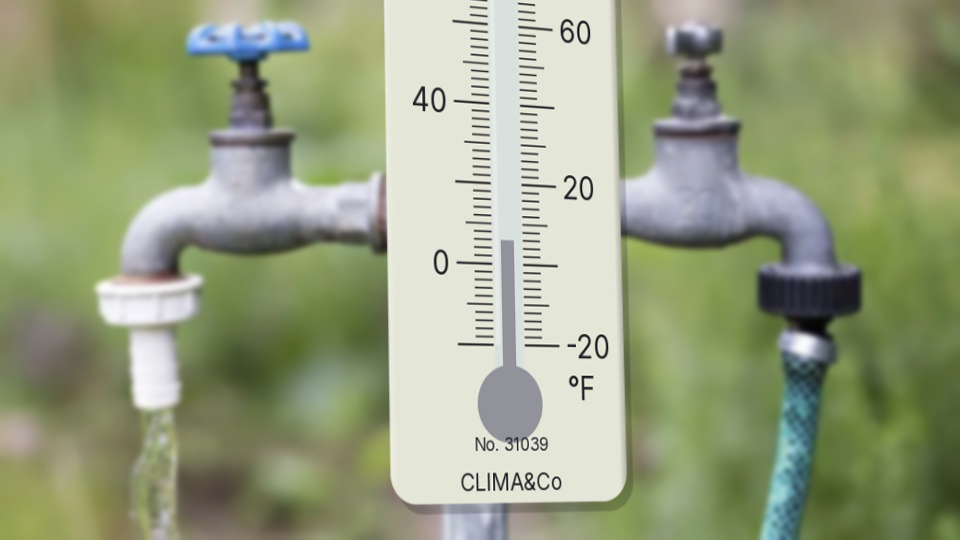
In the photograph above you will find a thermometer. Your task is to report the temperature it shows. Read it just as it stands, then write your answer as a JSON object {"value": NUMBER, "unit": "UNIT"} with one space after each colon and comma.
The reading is {"value": 6, "unit": "°F"}
